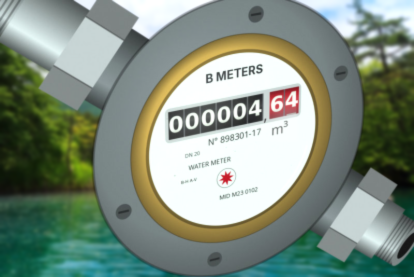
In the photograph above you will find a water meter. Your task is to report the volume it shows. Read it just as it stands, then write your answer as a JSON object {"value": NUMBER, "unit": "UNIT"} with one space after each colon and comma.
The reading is {"value": 4.64, "unit": "m³"}
